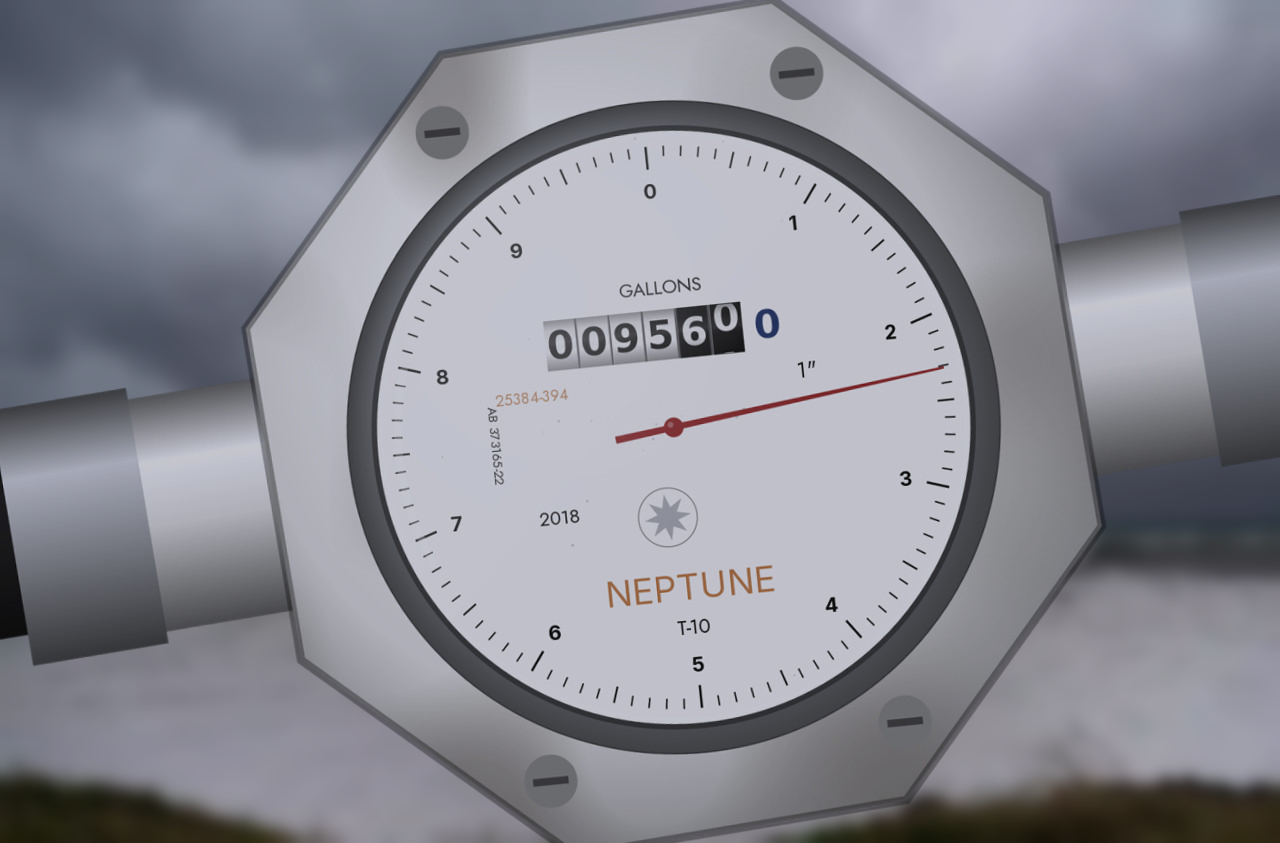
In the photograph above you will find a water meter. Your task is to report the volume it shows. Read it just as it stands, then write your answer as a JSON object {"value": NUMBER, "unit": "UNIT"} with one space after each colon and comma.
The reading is {"value": 95602.3, "unit": "gal"}
